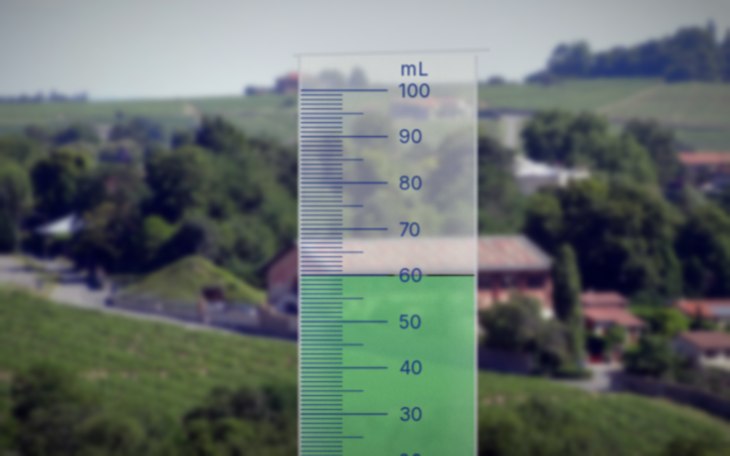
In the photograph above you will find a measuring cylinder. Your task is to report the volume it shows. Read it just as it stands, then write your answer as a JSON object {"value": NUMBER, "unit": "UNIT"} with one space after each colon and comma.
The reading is {"value": 60, "unit": "mL"}
